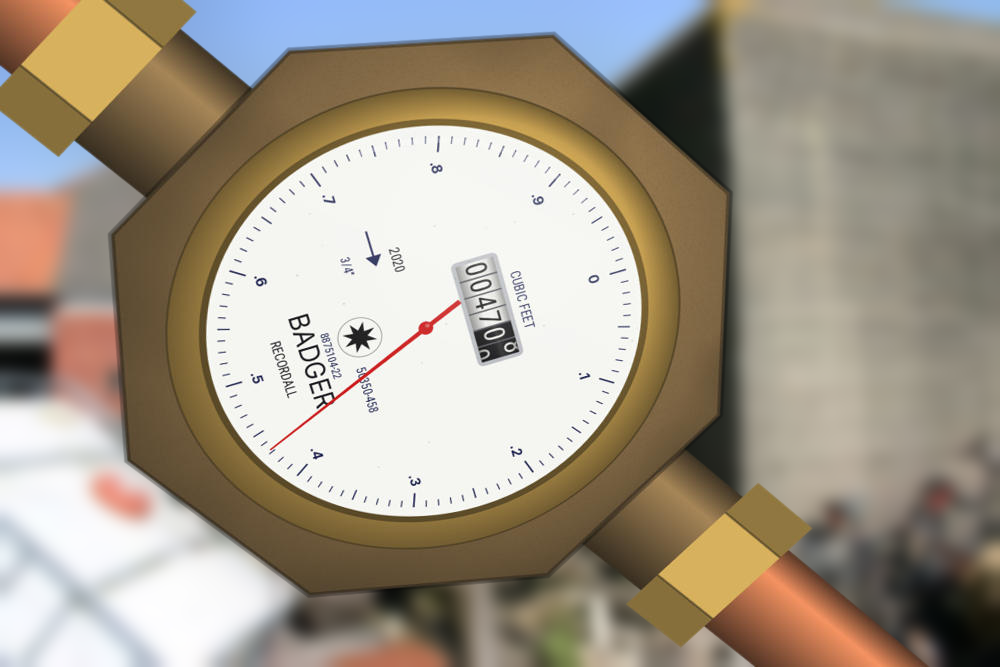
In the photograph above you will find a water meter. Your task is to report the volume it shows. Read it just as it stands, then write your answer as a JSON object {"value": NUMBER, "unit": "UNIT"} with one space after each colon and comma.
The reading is {"value": 4708.43, "unit": "ft³"}
